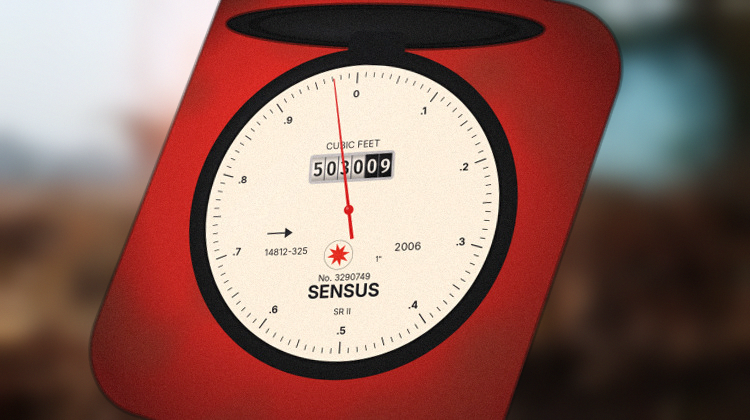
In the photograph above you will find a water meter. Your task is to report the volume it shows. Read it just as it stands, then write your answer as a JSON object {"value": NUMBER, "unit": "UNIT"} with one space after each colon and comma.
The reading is {"value": 503008.97, "unit": "ft³"}
